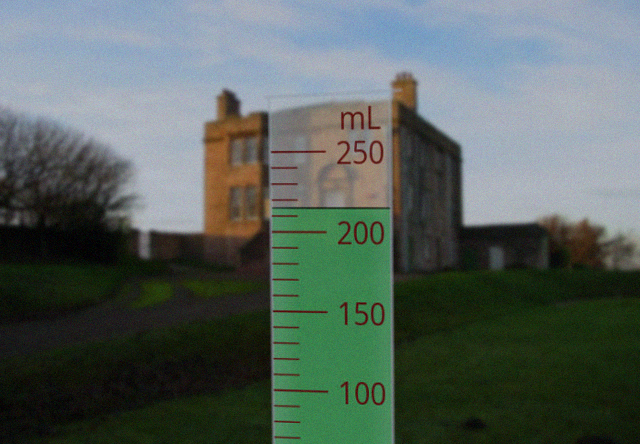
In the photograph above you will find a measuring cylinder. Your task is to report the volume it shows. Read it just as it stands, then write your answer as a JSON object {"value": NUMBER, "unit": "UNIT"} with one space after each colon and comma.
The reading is {"value": 215, "unit": "mL"}
